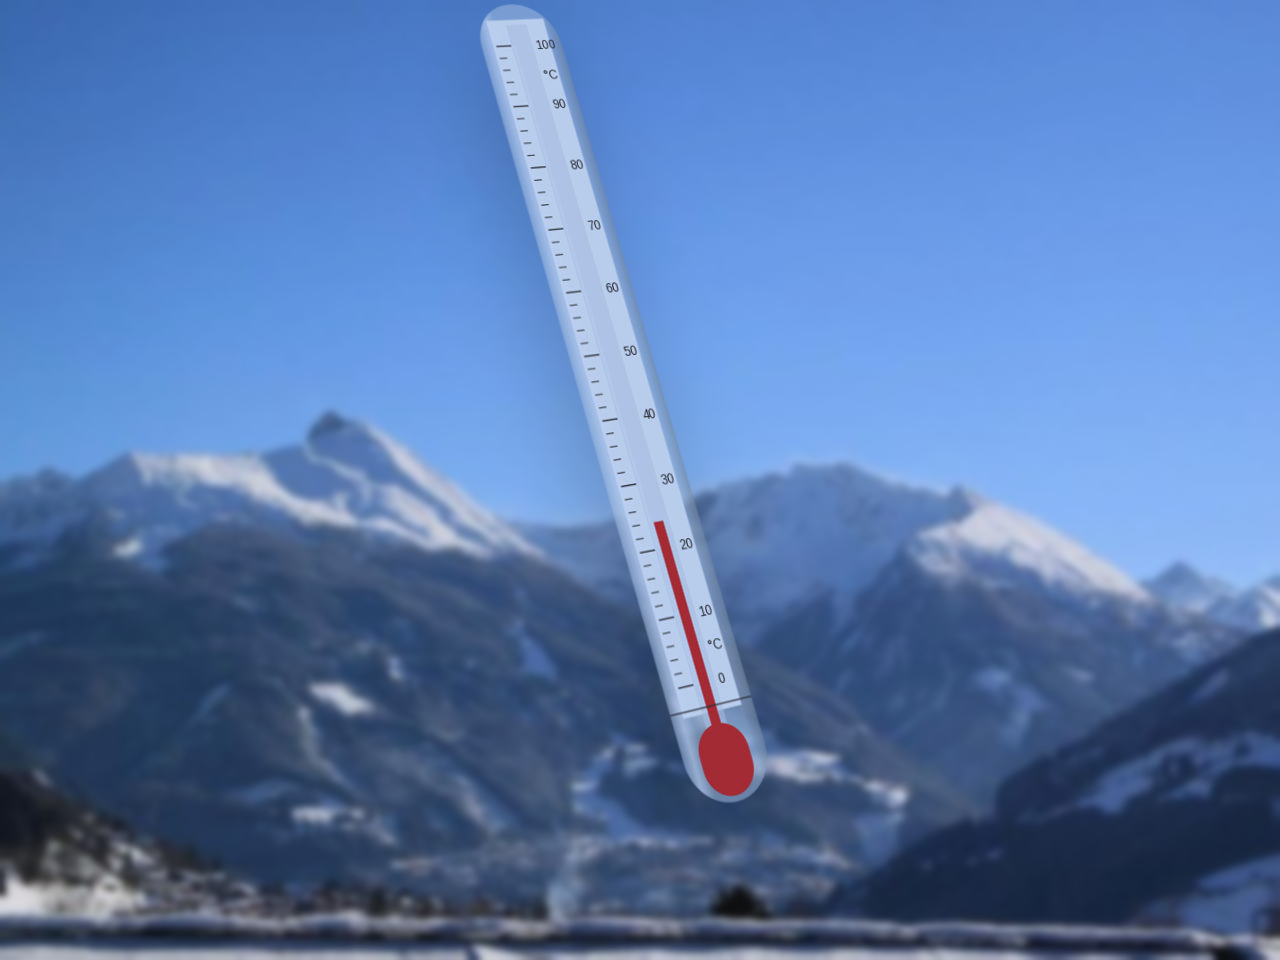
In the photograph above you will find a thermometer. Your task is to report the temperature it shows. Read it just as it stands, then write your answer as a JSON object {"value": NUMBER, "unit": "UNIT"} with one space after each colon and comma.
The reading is {"value": 24, "unit": "°C"}
